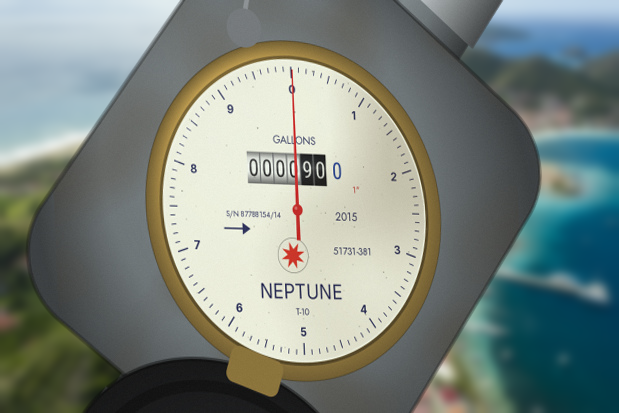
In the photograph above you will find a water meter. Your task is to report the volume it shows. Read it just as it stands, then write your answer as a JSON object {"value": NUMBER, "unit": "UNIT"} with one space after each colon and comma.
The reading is {"value": 900.0, "unit": "gal"}
